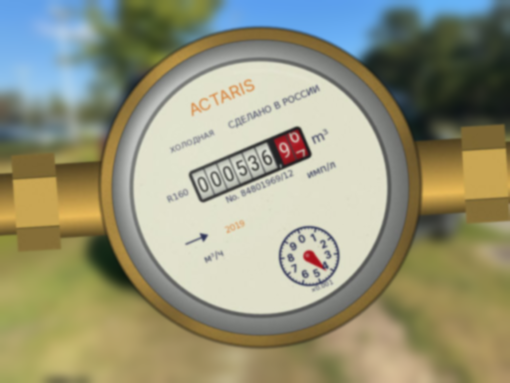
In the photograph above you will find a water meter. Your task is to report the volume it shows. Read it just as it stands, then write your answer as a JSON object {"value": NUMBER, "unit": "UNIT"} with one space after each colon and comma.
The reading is {"value": 536.964, "unit": "m³"}
